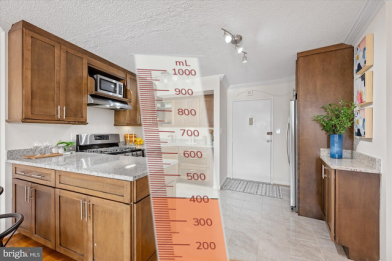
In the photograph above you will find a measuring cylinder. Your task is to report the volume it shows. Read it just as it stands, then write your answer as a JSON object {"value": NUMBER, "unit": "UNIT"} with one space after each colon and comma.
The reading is {"value": 400, "unit": "mL"}
